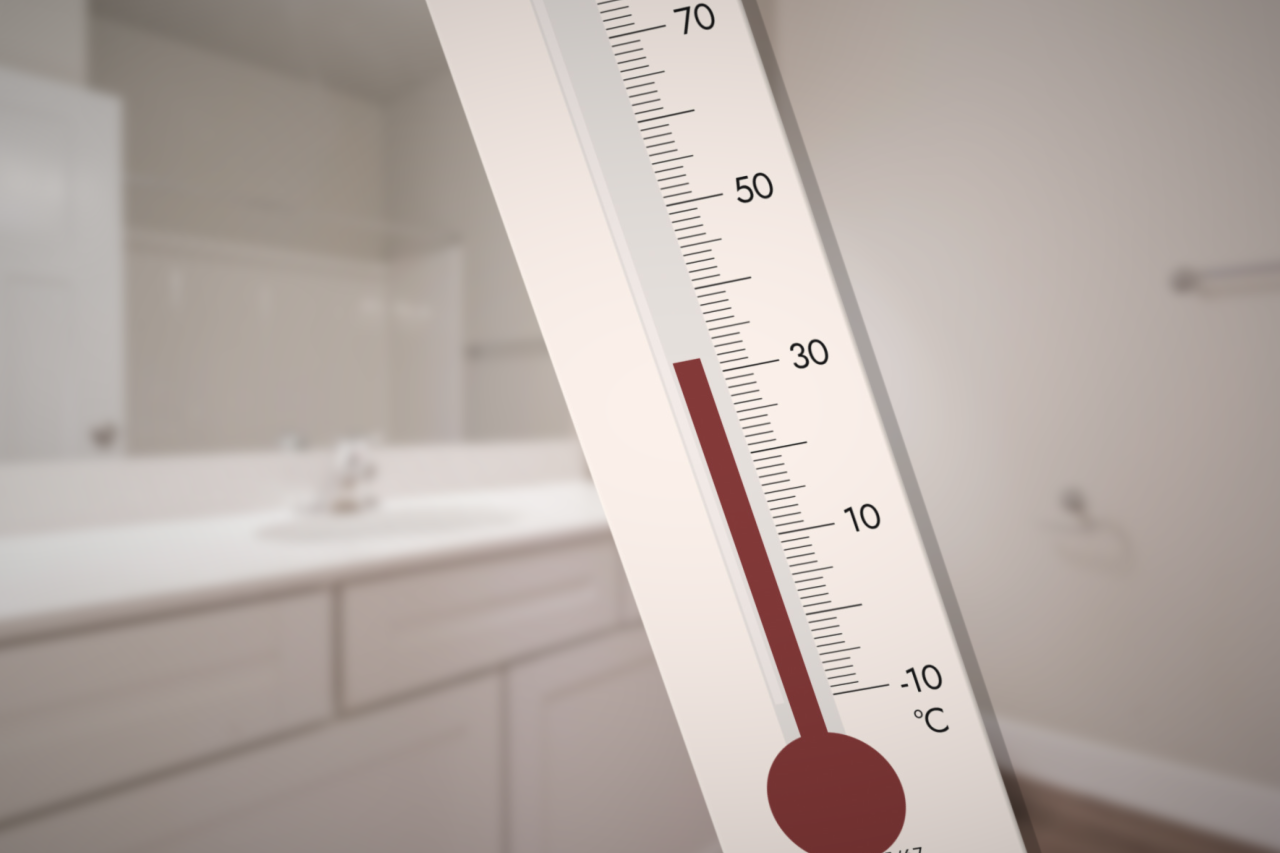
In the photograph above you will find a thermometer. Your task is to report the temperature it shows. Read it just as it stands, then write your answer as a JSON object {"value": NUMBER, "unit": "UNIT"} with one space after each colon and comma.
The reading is {"value": 32, "unit": "°C"}
